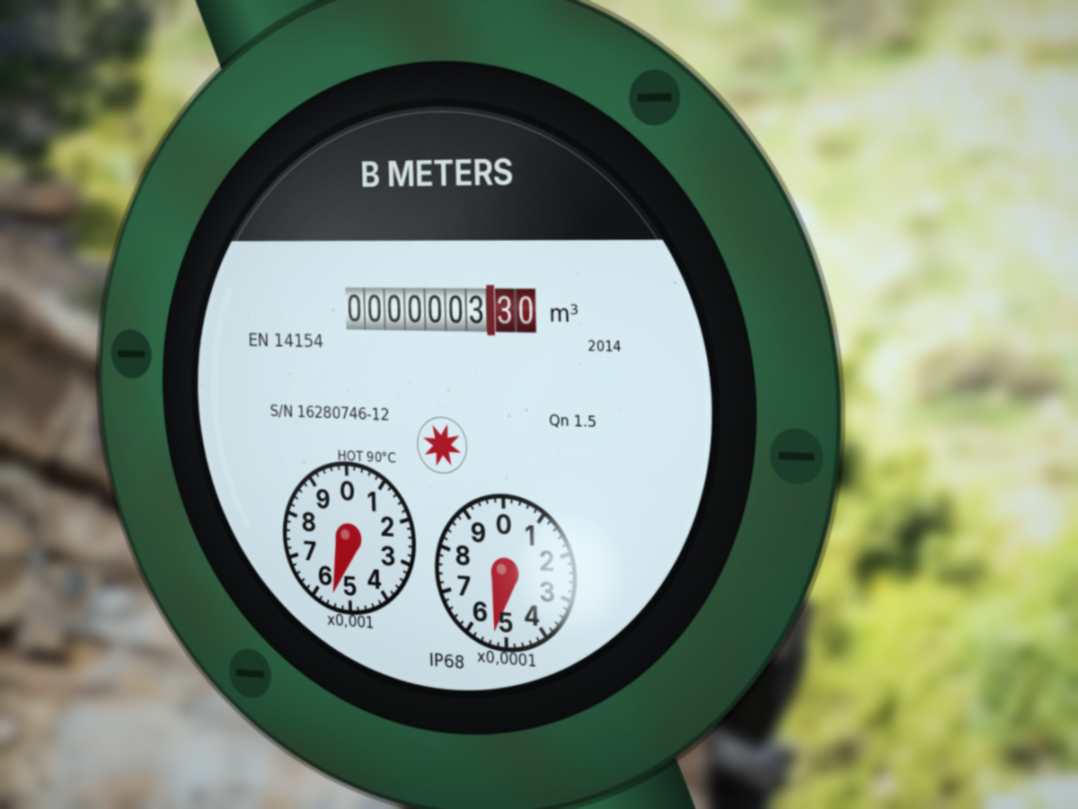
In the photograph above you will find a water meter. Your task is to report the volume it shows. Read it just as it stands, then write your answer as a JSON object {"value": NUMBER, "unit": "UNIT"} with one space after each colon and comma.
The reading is {"value": 3.3055, "unit": "m³"}
